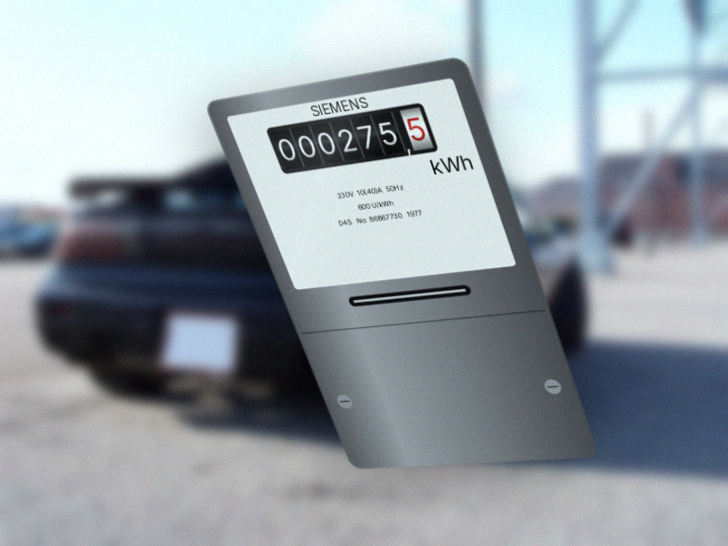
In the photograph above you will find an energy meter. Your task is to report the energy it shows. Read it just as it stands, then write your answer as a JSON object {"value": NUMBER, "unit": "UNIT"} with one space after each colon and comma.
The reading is {"value": 275.5, "unit": "kWh"}
